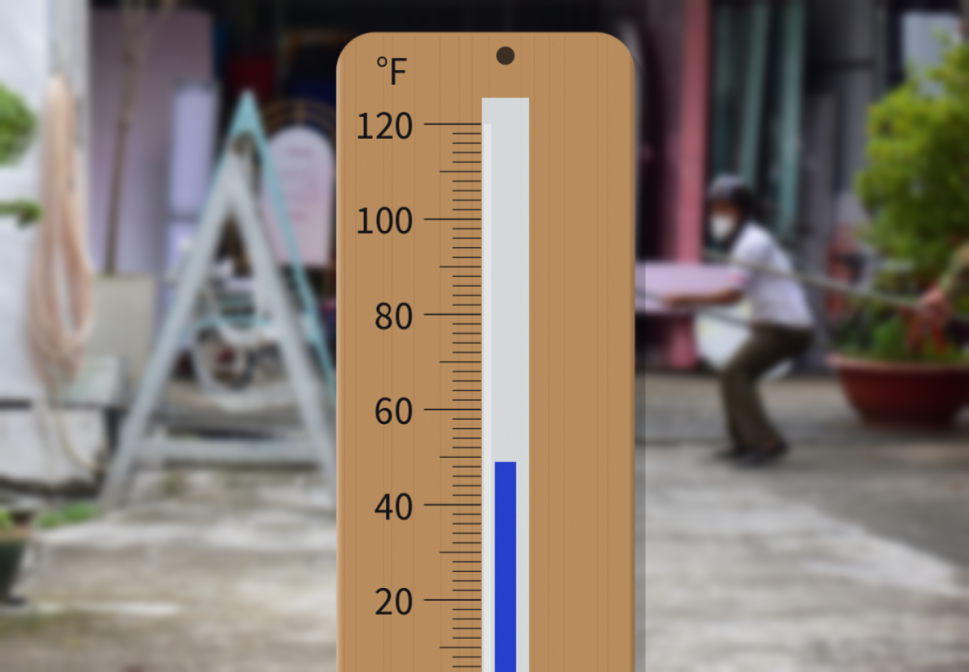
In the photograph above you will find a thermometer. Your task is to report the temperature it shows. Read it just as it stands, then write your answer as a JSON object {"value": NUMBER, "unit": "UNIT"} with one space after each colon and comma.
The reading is {"value": 49, "unit": "°F"}
